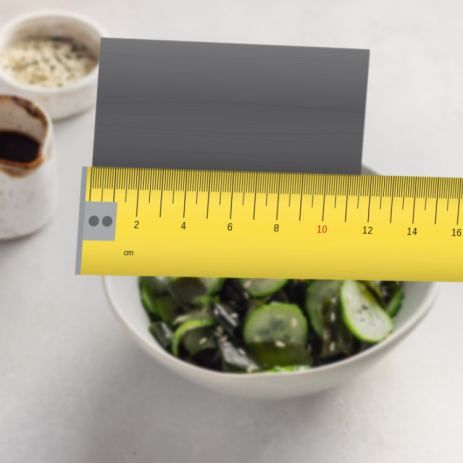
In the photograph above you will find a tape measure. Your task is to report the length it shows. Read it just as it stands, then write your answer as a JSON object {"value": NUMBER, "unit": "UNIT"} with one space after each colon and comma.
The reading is {"value": 11.5, "unit": "cm"}
